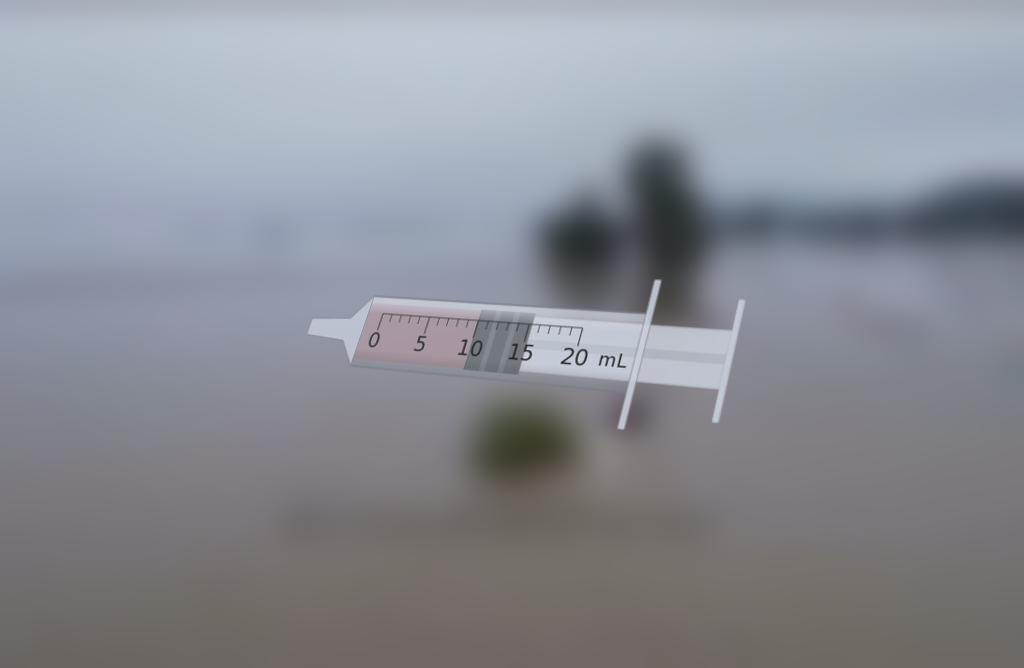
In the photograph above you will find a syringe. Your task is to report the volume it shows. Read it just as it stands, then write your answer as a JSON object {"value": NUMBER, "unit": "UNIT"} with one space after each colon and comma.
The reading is {"value": 10, "unit": "mL"}
